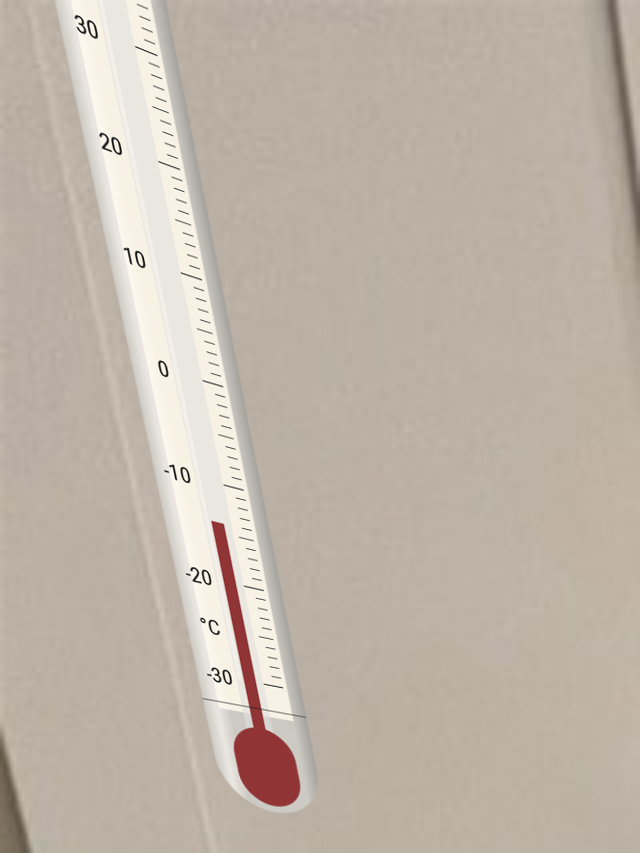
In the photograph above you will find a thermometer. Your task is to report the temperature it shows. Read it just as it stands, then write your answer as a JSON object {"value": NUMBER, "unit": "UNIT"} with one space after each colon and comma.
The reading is {"value": -14, "unit": "°C"}
